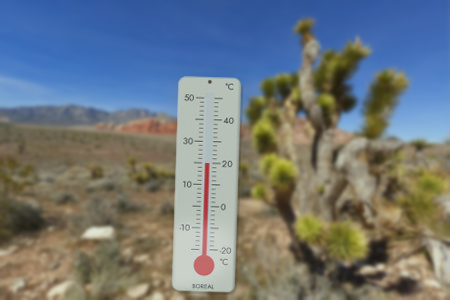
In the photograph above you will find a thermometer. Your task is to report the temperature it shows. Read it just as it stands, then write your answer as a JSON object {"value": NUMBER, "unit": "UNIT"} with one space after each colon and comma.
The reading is {"value": 20, "unit": "°C"}
